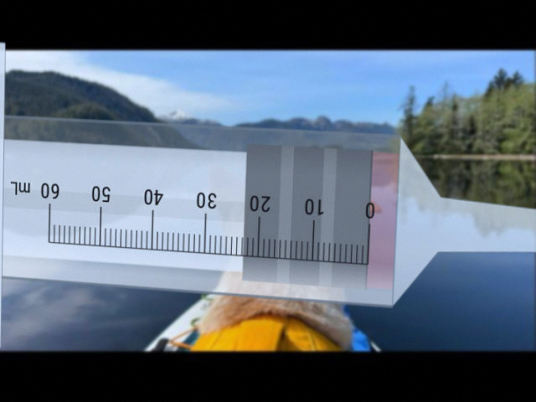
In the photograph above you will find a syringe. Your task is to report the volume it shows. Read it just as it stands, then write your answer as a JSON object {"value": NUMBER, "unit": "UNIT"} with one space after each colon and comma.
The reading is {"value": 0, "unit": "mL"}
